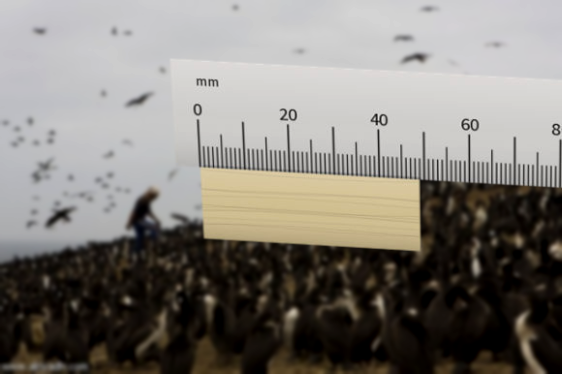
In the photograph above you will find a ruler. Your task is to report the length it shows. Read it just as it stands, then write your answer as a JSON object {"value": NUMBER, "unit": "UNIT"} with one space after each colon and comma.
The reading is {"value": 49, "unit": "mm"}
